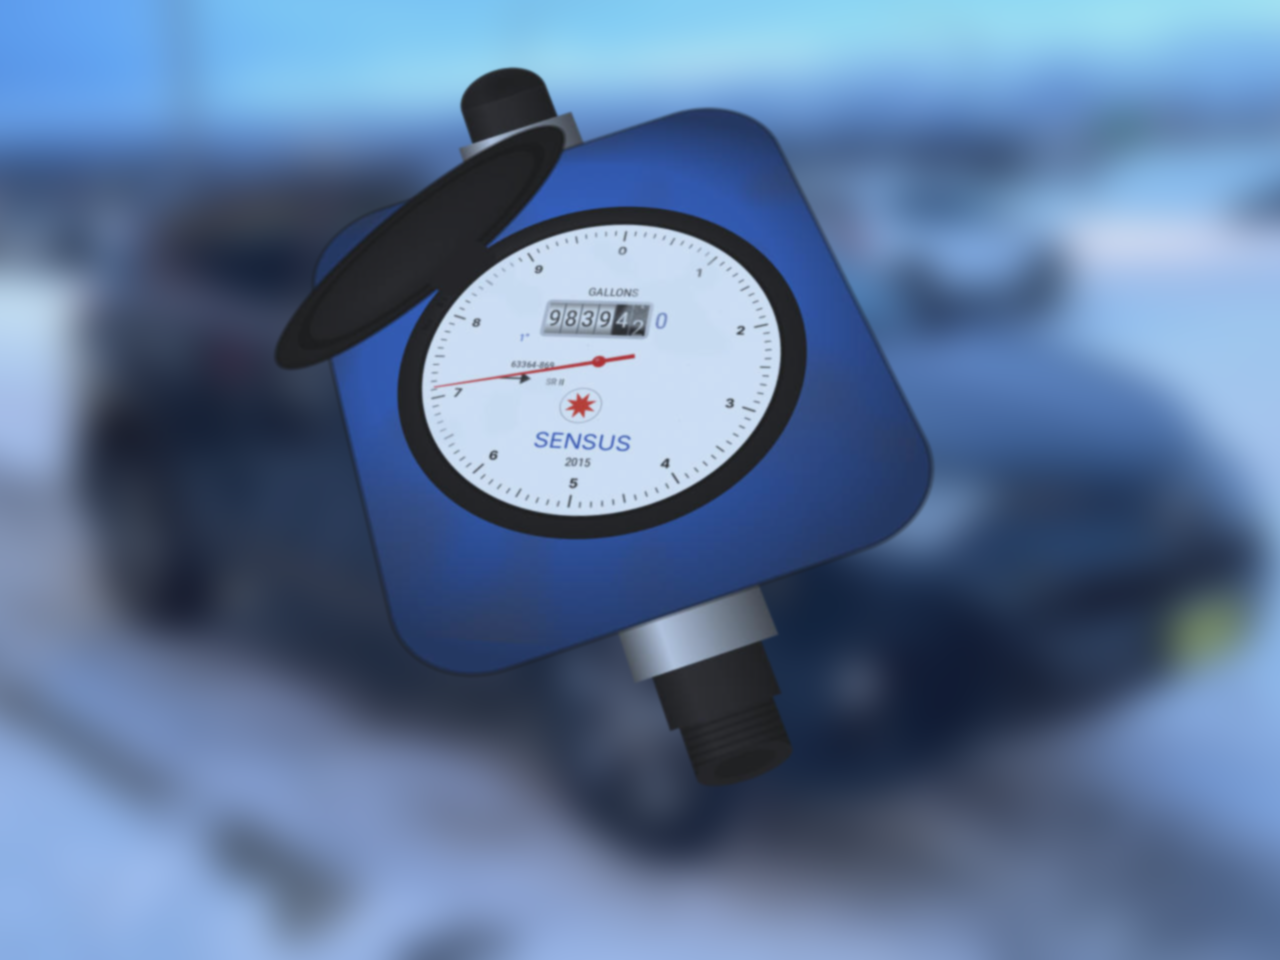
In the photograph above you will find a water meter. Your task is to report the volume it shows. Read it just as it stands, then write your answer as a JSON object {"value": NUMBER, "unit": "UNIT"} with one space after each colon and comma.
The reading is {"value": 9839417.1, "unit": "gal"}
